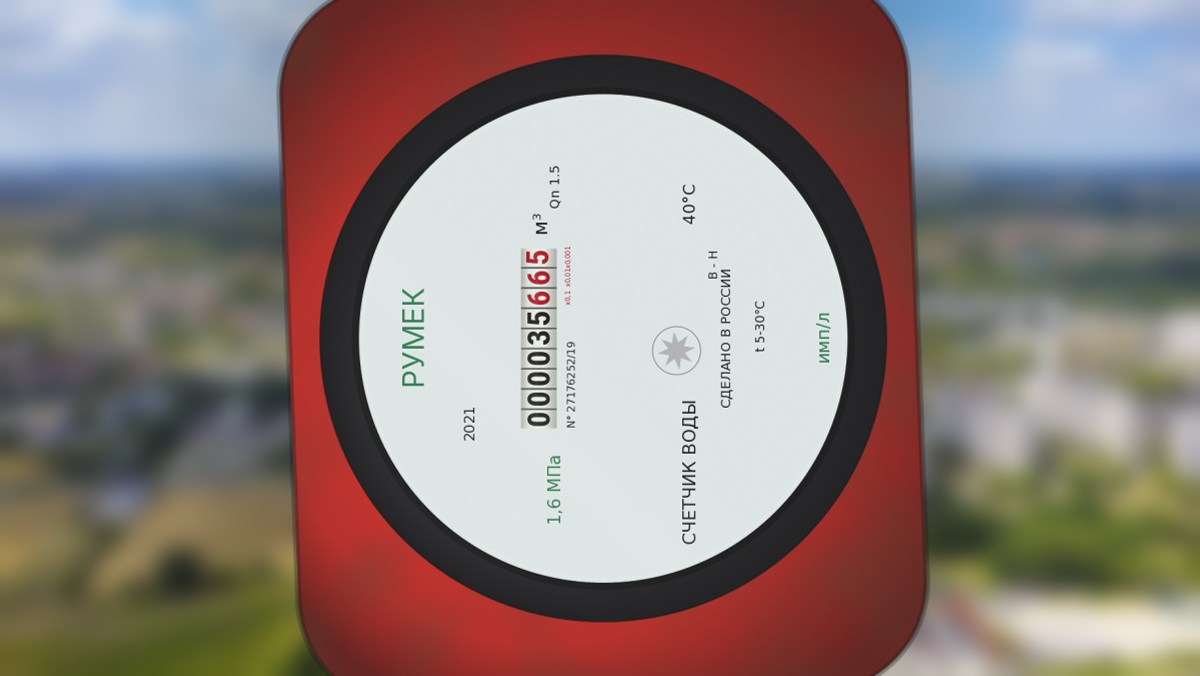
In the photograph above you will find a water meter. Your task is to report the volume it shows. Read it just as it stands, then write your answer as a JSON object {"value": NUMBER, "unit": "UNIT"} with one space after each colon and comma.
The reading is {"value": 35.665, "unit": "m³"}
